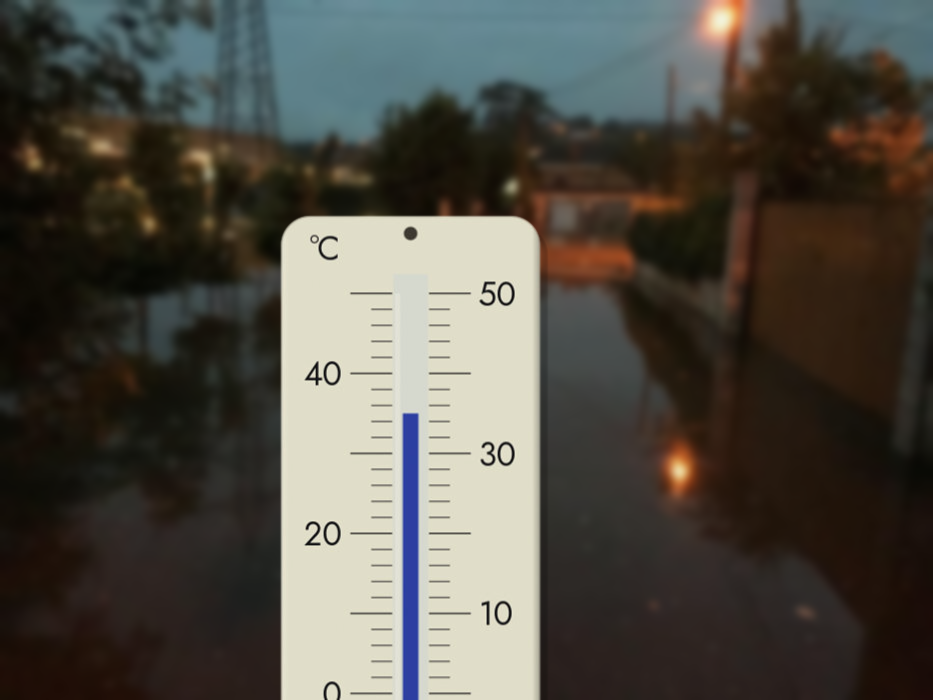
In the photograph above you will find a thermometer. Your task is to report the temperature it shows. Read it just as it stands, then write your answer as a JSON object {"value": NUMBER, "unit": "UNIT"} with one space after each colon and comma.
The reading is {"value": 35, "unit": "°C"}
